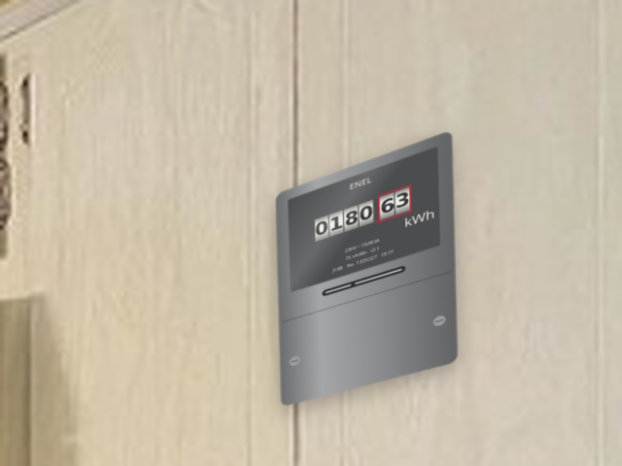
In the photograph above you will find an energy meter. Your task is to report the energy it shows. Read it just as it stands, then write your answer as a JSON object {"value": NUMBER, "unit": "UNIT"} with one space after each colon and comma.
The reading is {"value": 180.63, "unit": "kWh"}
